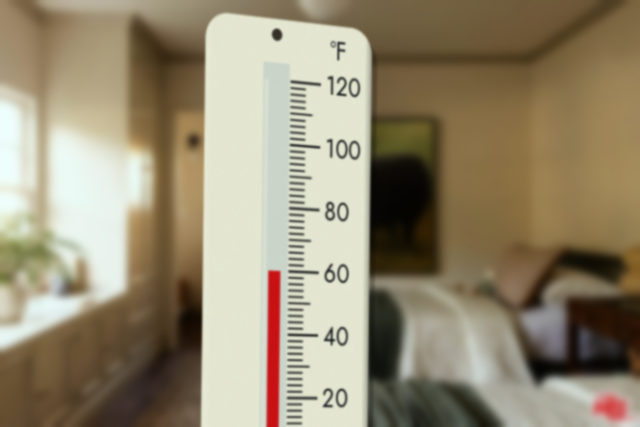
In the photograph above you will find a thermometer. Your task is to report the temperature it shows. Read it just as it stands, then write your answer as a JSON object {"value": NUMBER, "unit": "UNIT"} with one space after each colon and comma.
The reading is {"value": 60, "unit": "°F"}
